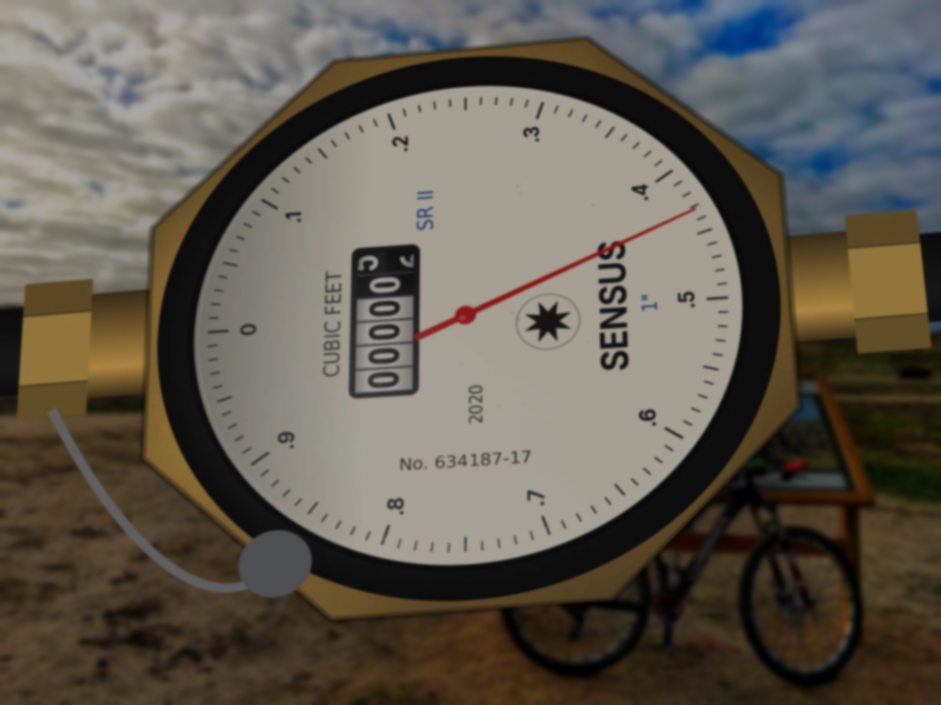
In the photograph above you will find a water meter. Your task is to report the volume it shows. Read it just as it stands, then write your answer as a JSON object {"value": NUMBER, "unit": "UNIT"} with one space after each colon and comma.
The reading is {"value": 5.43, "unit": "ft³"}
